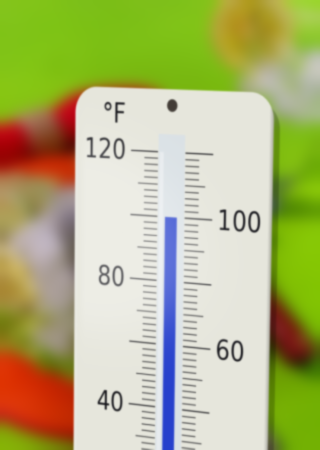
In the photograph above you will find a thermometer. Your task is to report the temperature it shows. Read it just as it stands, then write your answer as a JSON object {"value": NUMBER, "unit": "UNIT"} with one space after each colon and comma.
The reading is {"value": 100, "unit": "°F"}
